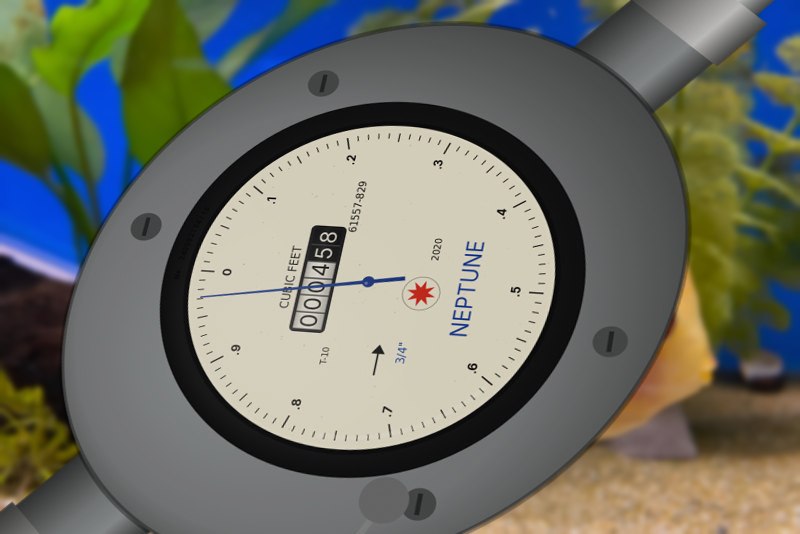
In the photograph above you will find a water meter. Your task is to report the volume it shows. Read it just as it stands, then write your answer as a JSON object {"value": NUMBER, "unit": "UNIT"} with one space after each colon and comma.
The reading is {"value": 457.97, "unit": "ft³"}
